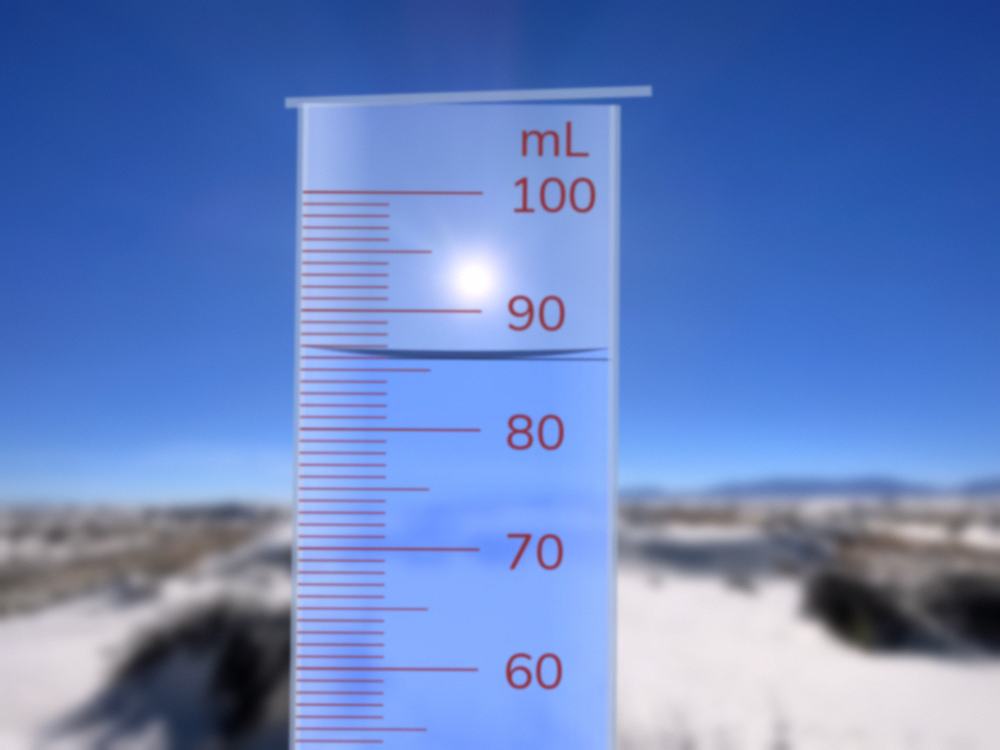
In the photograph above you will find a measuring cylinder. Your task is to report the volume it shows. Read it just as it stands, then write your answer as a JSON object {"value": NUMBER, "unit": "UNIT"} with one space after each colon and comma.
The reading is {"value": 86, "unit": "mL"}
